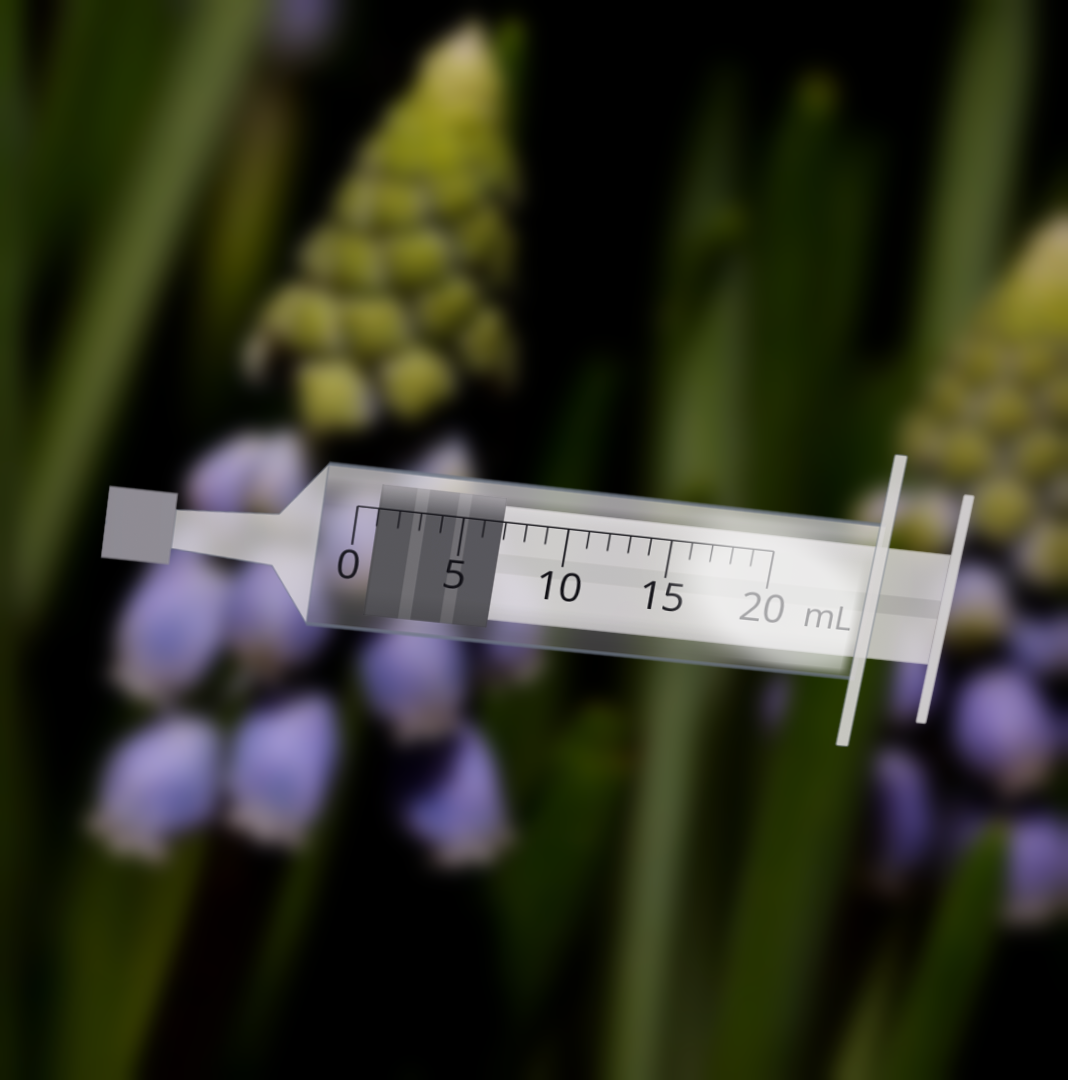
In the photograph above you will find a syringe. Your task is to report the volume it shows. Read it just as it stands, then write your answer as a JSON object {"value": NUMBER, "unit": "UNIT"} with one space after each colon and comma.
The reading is {"value": 1, "unit": "mL"}
